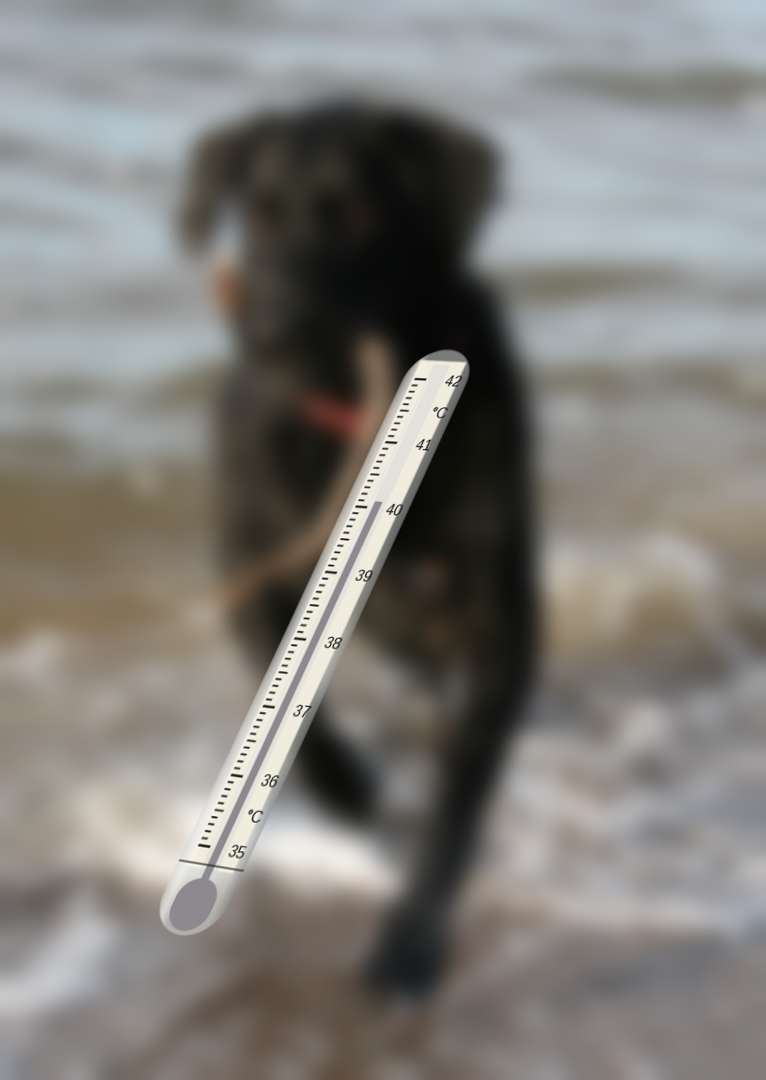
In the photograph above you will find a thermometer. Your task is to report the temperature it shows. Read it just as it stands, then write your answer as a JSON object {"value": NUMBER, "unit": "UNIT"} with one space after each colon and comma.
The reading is {"value": 40.1, "unit": "°C"}
